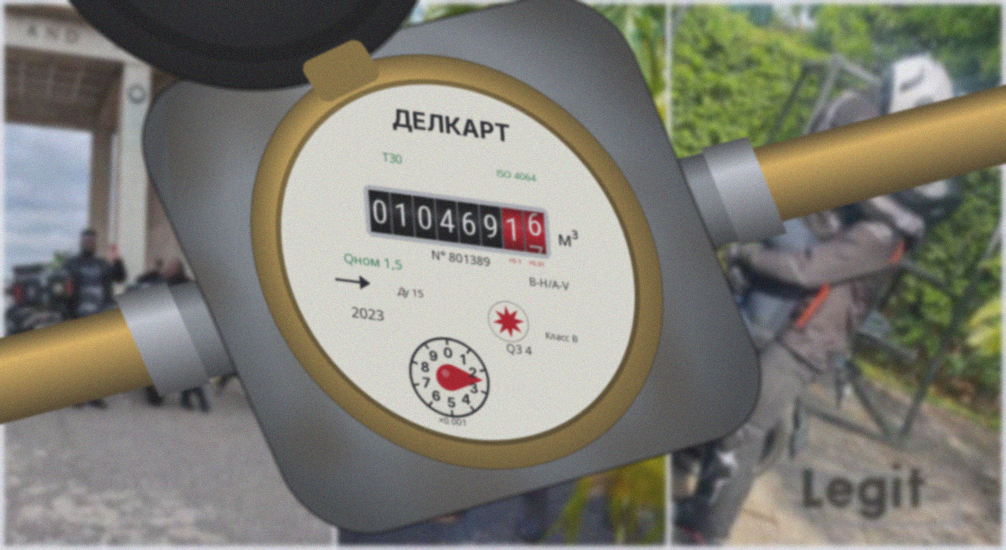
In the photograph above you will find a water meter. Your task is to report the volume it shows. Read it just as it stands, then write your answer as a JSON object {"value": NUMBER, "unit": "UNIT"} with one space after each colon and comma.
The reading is {"value": 10469.162, "unit": "m³"}
